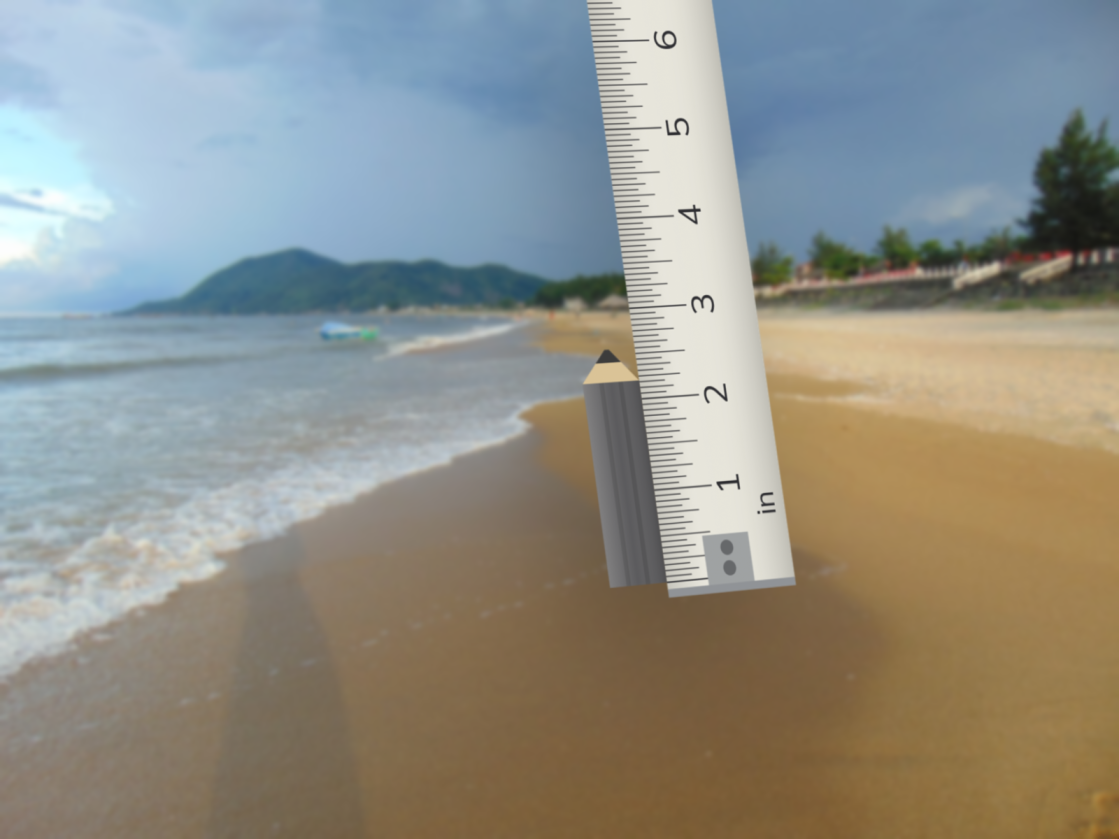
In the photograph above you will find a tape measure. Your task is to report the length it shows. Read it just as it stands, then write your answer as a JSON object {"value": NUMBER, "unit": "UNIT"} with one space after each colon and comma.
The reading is {"value": 2.5625, "unit": "in"}
